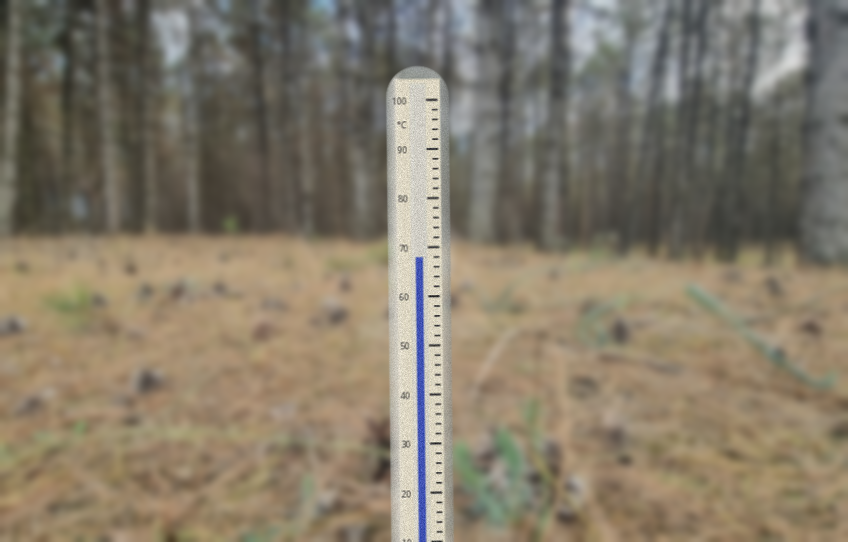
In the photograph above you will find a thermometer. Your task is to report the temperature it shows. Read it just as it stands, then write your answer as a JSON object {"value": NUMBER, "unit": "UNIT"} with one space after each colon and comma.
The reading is {"value": 68, "unit": "°C"}
